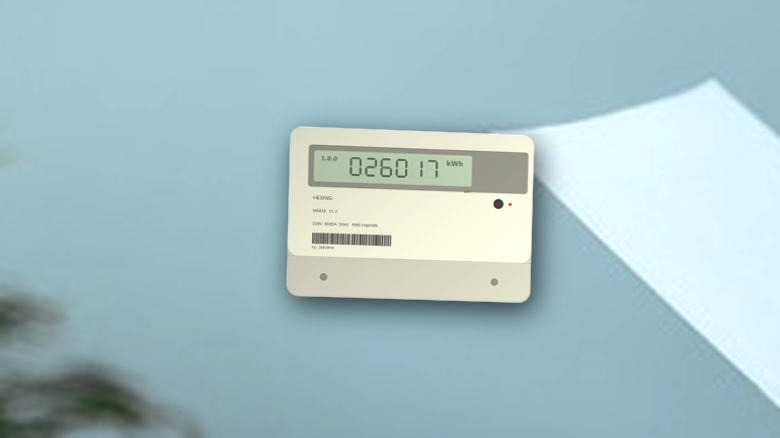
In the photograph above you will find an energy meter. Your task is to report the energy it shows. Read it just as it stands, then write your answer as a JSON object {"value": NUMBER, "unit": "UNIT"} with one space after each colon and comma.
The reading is {"value": 26017, "unit": "kWh"}
